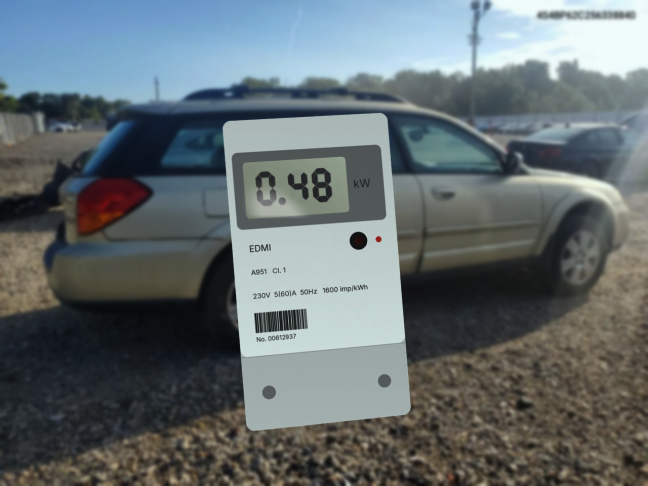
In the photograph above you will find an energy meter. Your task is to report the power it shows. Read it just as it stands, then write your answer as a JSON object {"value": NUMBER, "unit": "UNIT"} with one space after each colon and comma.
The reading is {"value": 0.48, "unit": "kW"}
